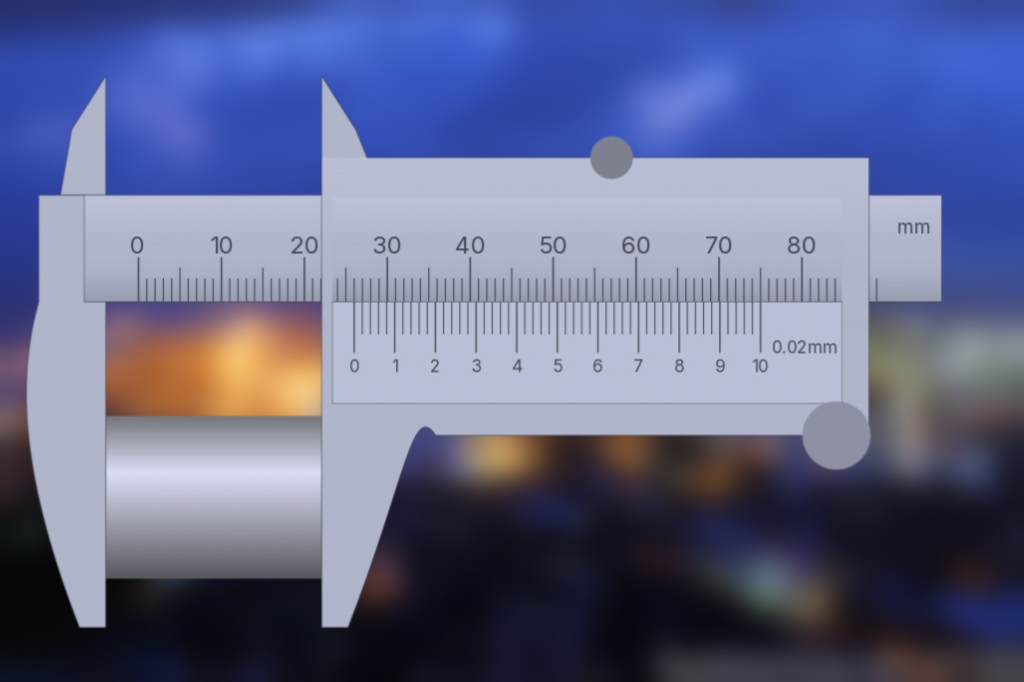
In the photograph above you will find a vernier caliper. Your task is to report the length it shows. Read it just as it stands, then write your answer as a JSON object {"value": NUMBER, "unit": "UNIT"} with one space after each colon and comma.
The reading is {"value": 26.0, "unit": "mm"}
